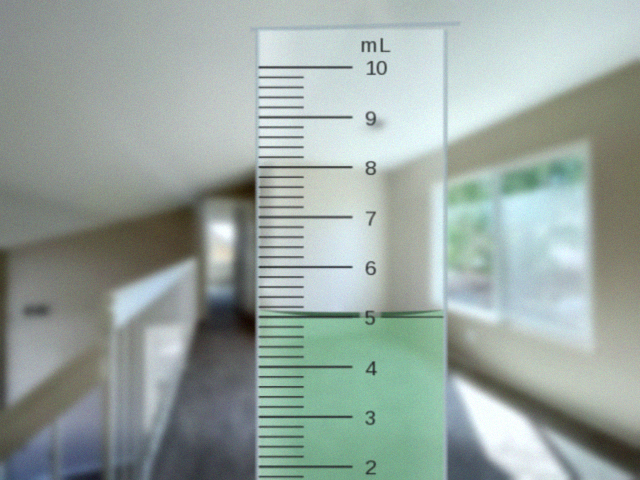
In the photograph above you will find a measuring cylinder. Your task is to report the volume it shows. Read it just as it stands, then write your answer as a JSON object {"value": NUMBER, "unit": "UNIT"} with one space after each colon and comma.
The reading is {"value": 5, "unit": "mL"}
